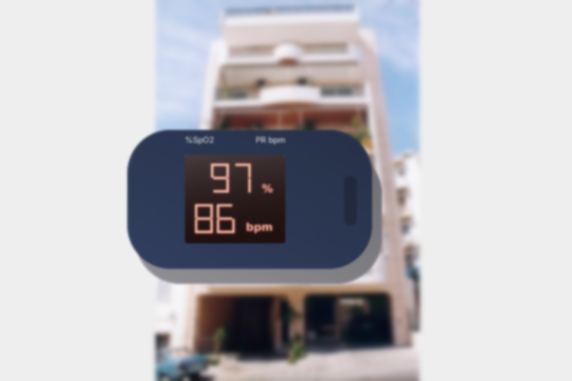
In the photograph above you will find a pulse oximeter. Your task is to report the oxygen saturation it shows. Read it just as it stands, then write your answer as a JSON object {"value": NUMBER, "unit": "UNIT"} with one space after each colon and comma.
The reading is {"value": 97, "unit": "%"}
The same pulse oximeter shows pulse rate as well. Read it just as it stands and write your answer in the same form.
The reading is {"value": 86, "unit": "bpm"}
